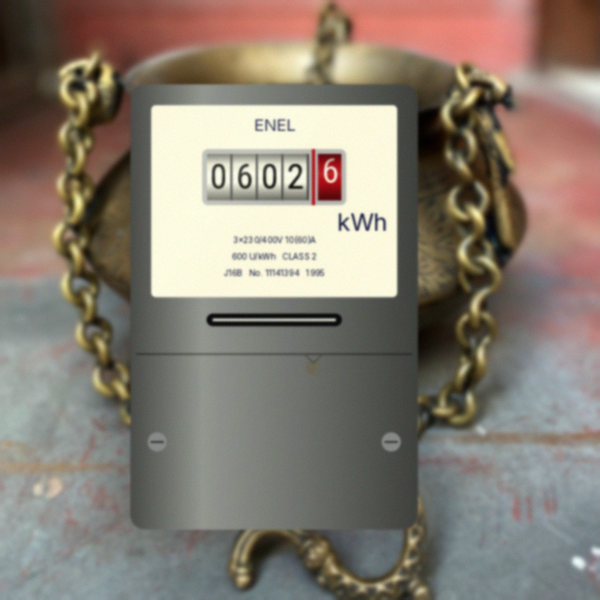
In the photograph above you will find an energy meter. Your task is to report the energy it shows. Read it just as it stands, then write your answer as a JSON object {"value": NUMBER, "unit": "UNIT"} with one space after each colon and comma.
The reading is {"value": 602.6, "unit": "kWh"}
